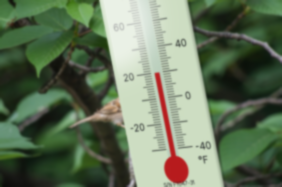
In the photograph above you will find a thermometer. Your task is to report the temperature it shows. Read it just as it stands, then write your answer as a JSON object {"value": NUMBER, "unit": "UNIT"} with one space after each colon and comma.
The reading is {"value": 20, "unit": "°F"}
